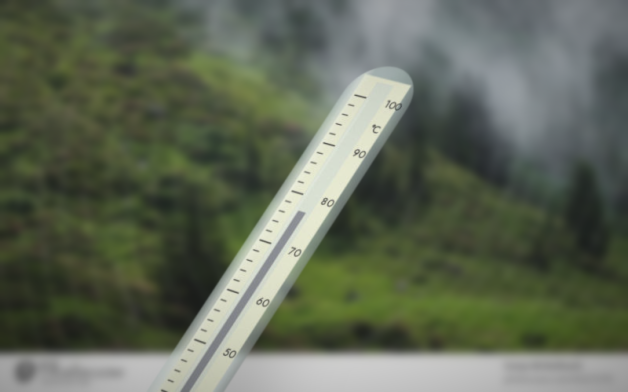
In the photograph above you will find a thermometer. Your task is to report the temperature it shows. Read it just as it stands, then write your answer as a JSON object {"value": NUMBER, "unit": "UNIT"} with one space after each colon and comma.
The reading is {"value": 77, "unit": "°C"}
